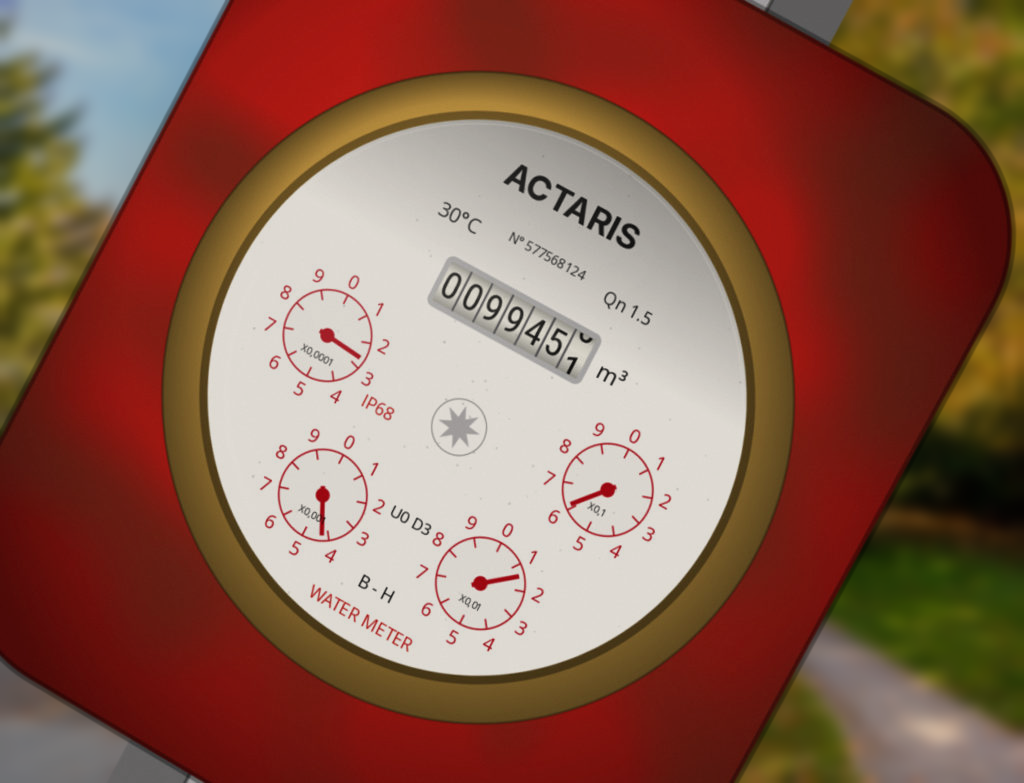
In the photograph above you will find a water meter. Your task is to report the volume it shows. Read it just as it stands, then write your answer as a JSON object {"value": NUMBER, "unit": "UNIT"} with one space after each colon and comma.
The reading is {"value": 99450.6142, "unit": "m³"}
